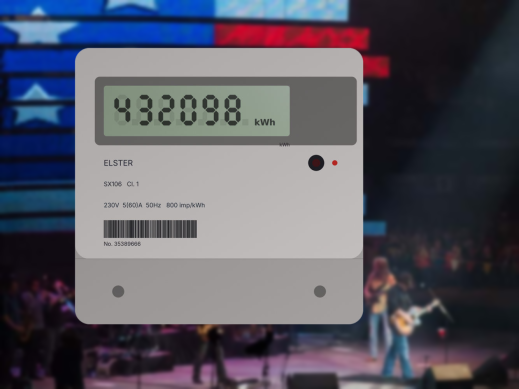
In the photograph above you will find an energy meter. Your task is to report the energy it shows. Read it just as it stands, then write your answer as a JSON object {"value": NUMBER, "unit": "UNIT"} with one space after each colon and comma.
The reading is {"value": 432098, "unit": "kWh"}
